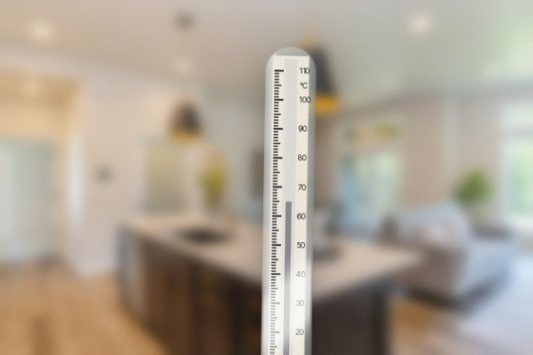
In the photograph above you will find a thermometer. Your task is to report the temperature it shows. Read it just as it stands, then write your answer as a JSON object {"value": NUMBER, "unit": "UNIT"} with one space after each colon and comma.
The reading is {"value": 65, "unit": "°C"}
